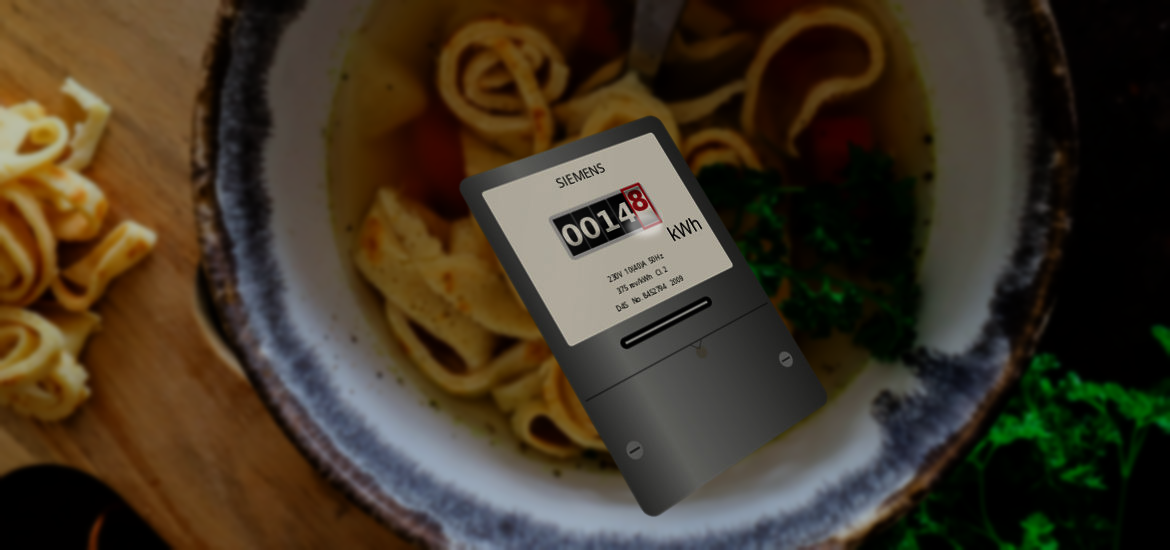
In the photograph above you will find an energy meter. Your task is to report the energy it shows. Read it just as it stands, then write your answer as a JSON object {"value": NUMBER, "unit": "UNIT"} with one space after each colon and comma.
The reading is {"value": 14.8, "unit": "kWh"}
